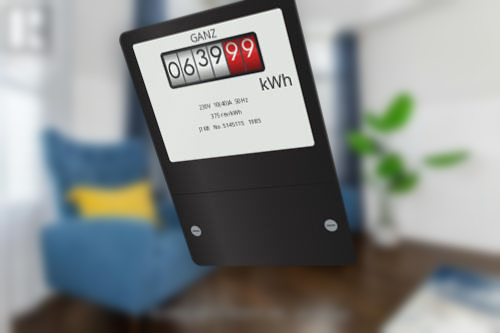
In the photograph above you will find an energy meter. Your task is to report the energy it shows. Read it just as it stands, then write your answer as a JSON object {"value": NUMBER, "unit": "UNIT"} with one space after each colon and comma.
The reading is {"value": 639.99, "unit": "kWh"}
